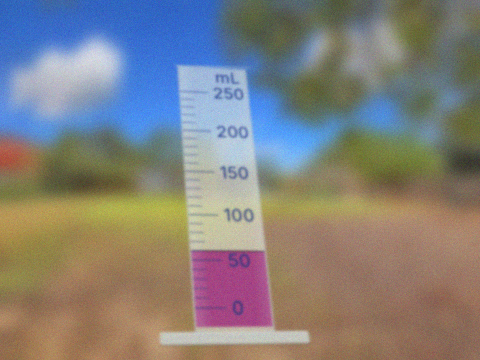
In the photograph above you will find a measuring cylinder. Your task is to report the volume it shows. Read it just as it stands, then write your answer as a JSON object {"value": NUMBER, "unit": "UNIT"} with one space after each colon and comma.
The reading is {"value": 60, "unit": "mL"}
